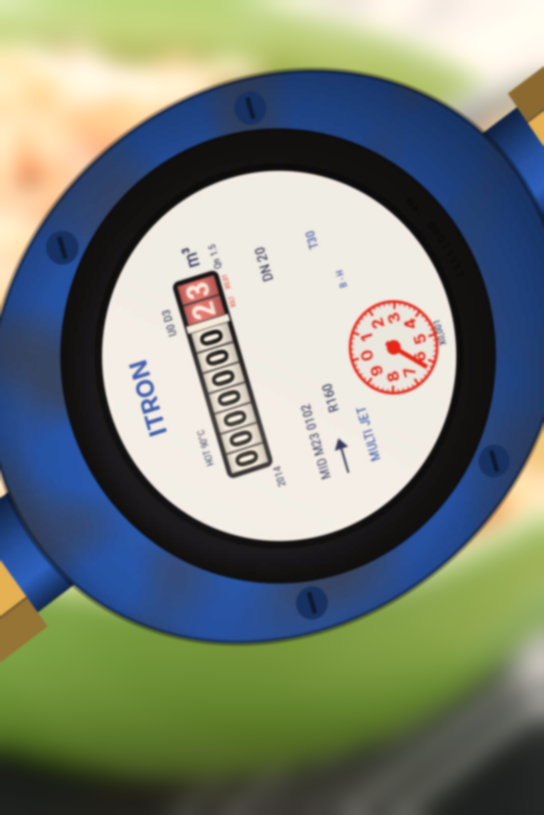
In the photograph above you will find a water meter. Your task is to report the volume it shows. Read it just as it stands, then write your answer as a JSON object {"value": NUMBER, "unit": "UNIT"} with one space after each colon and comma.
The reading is {"value": 0.236, "unit": "m³"}
